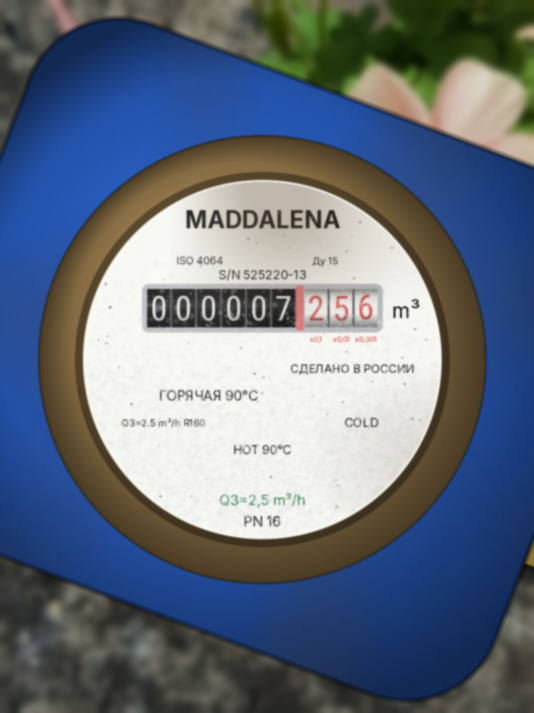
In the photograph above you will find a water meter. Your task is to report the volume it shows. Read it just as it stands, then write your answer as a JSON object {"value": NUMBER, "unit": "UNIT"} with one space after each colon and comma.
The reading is {"value": 7.256, "unit": "m³"}
